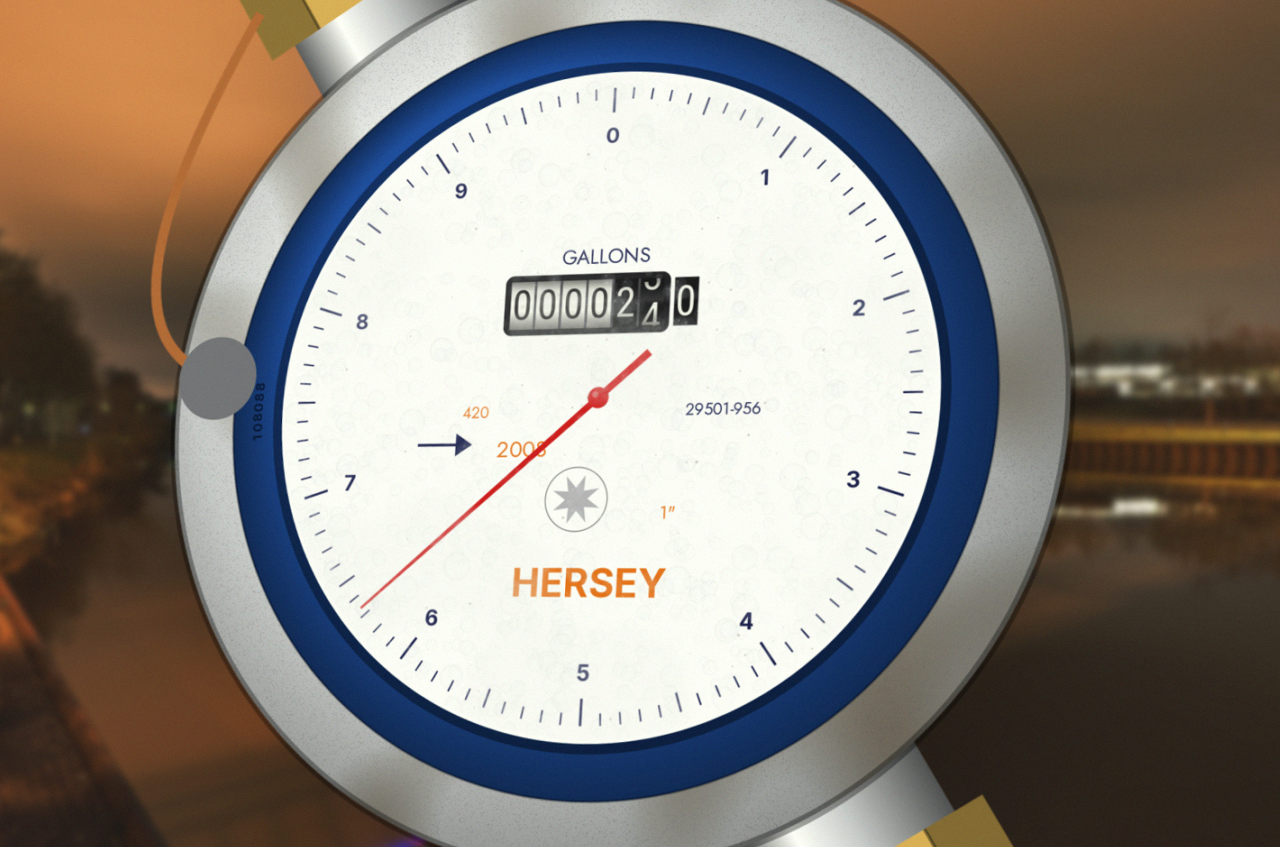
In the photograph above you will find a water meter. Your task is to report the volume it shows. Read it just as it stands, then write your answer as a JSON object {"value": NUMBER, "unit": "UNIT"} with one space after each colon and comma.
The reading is {"value": 236.3, "unit": "gal"}
